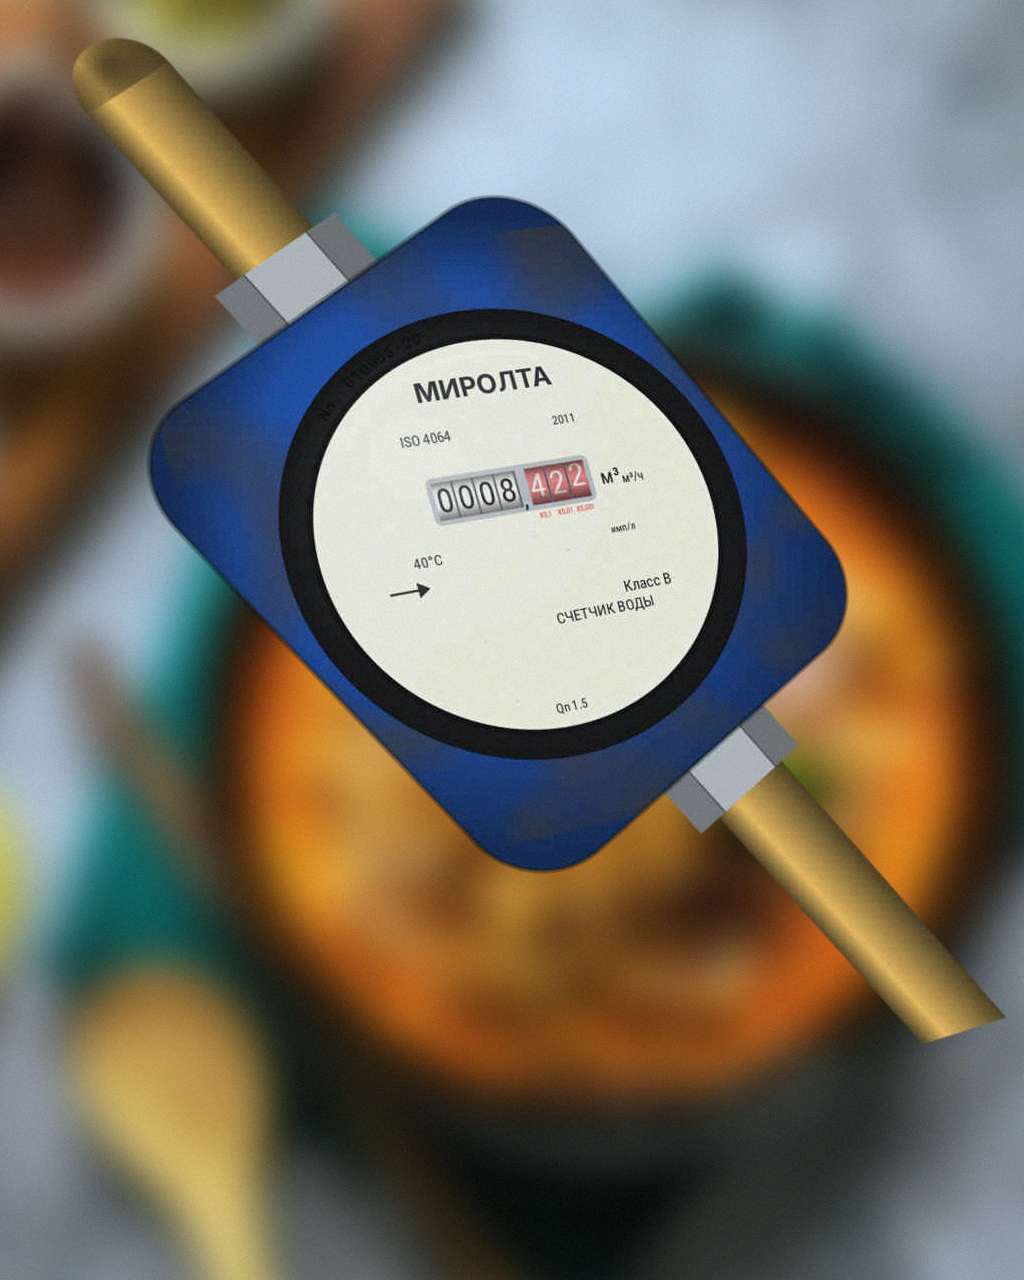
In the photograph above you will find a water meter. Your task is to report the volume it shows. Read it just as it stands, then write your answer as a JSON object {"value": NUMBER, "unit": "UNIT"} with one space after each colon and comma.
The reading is {"value": 8.422, "unit": "m³"}
